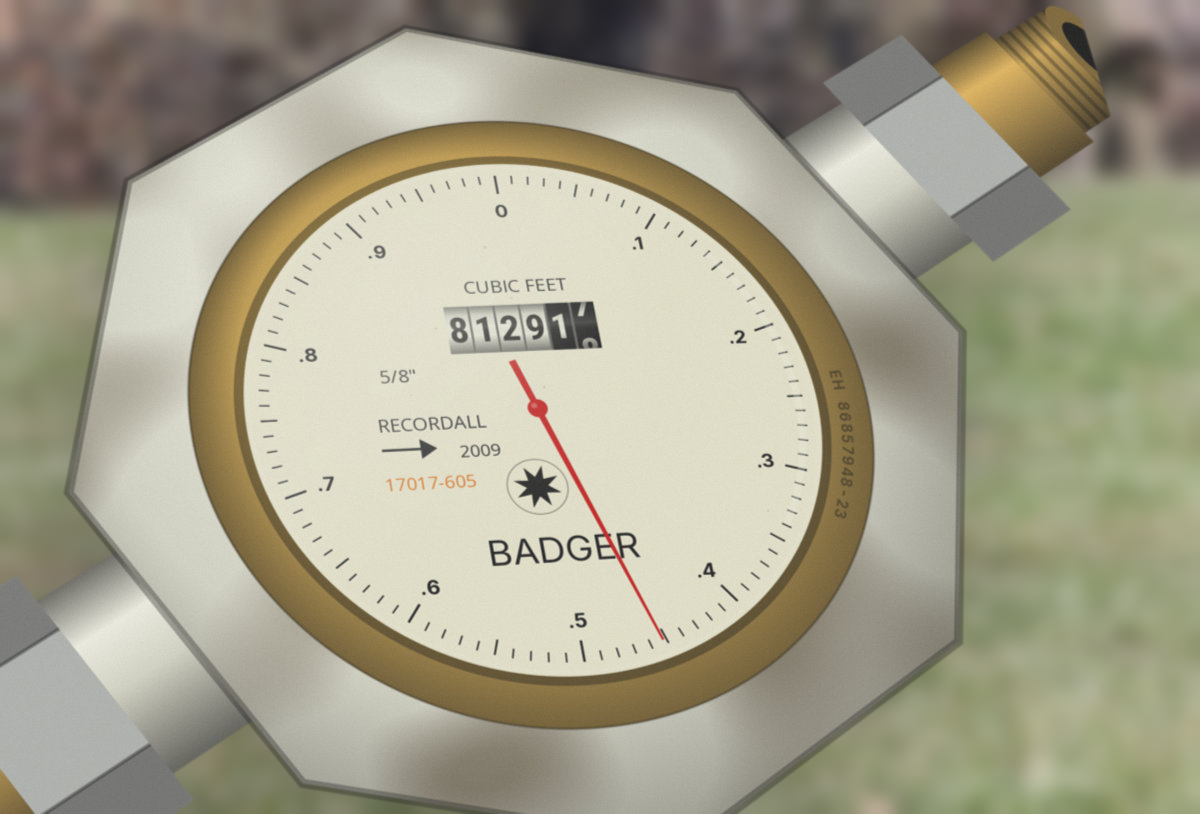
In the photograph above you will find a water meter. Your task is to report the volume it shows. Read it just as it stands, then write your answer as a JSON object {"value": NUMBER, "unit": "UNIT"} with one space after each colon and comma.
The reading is {"value": 812917.45, "unit": "ft³"}
